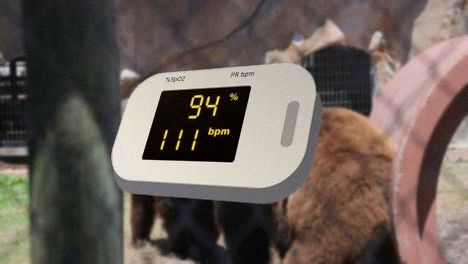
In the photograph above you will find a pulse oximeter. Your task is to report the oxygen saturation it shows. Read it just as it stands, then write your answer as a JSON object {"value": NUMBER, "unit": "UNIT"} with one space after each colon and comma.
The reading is {"value": 94, "unit": "%"}
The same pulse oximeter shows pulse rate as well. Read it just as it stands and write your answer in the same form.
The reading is {"value": 111, "unit": "bpm"}
